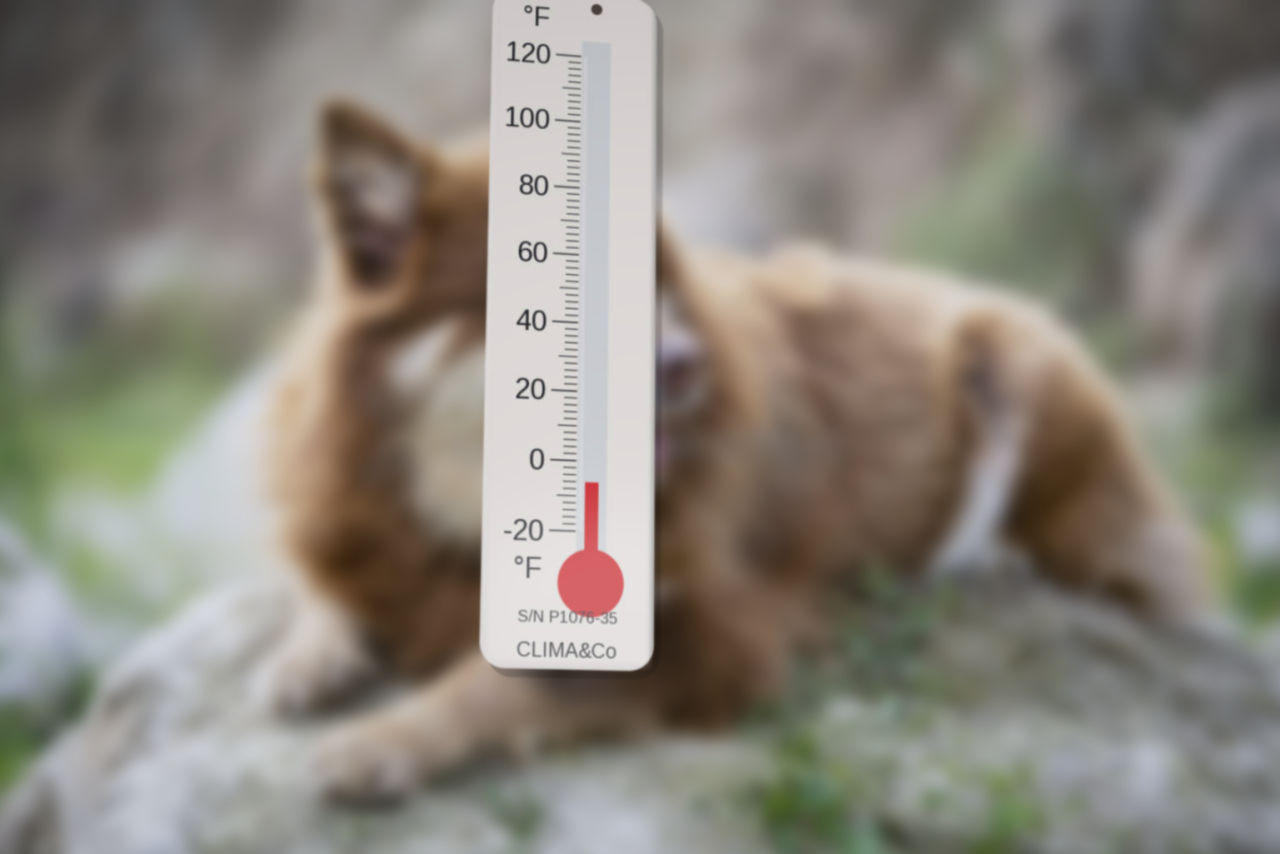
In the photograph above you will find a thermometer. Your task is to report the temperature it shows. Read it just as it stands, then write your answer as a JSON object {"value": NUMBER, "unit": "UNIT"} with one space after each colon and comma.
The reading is {"value": -6, "unit": "°F"}
